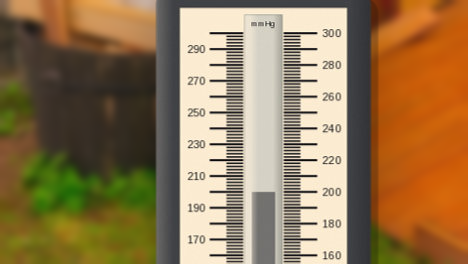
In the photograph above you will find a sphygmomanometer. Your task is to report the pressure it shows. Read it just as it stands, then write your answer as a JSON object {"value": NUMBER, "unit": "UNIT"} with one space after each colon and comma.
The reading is {"value": 200, "unit": "mmHg"}
